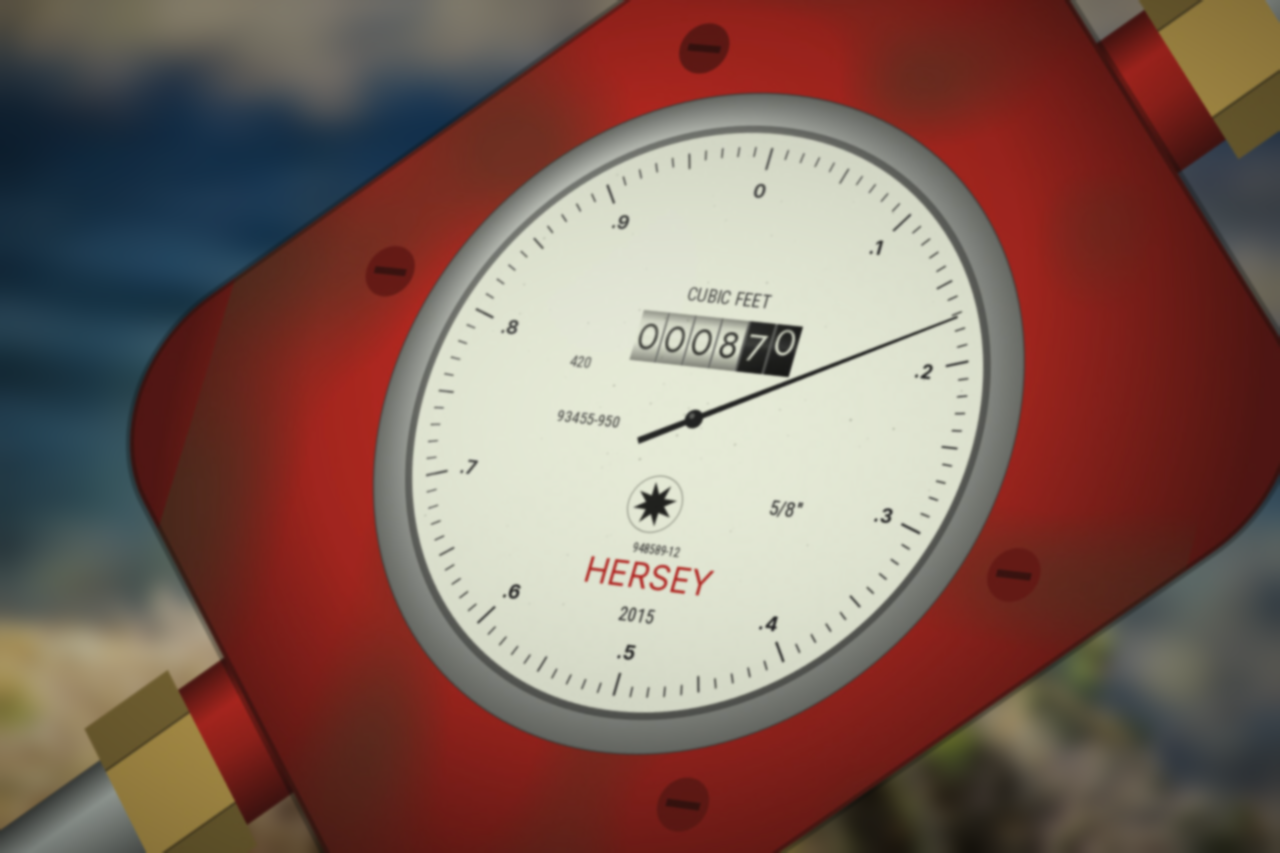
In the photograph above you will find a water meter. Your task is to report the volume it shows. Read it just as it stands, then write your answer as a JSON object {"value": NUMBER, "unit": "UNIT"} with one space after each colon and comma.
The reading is {"value": 870.17, "unit": "ft³"}
